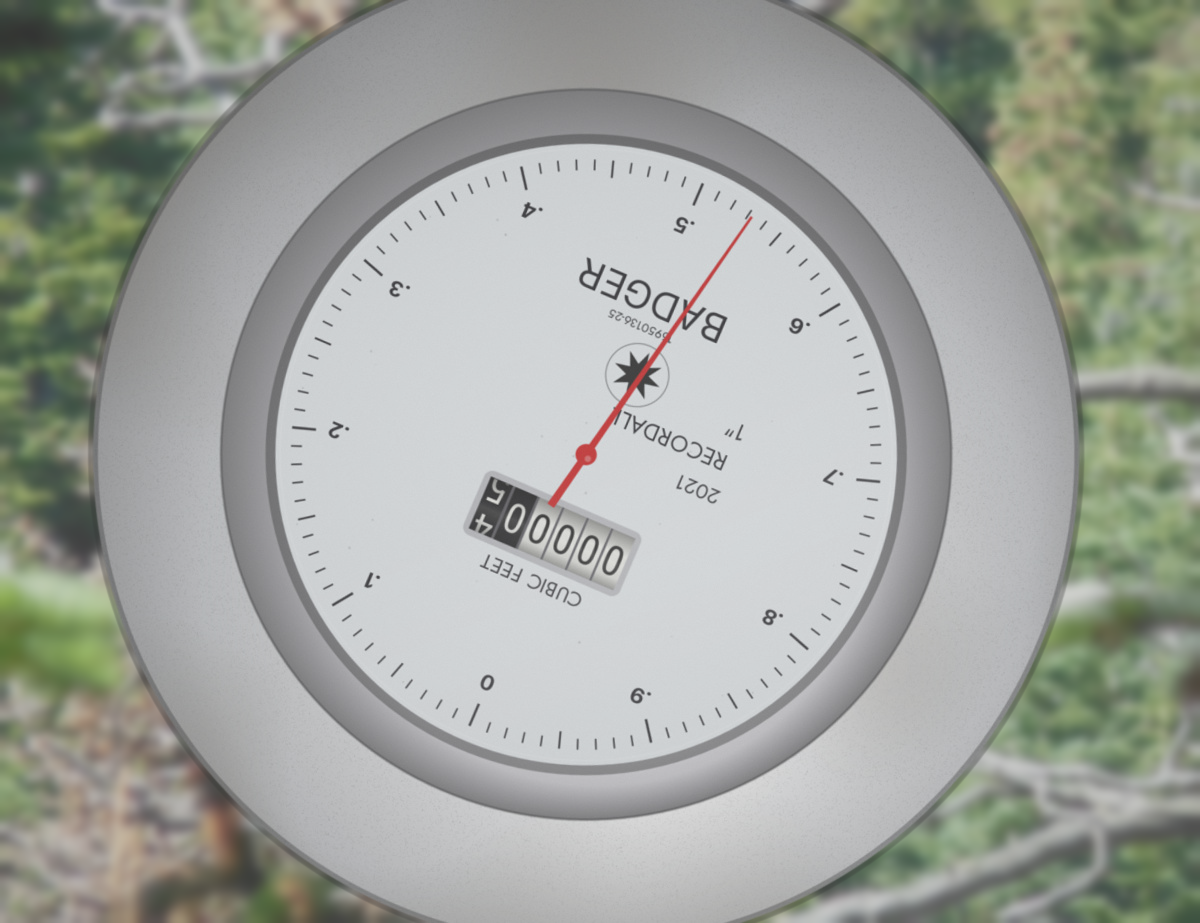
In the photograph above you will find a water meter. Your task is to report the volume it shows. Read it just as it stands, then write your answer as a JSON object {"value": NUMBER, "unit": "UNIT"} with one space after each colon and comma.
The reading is {"value": 4.53, "unit": "ft³"}
